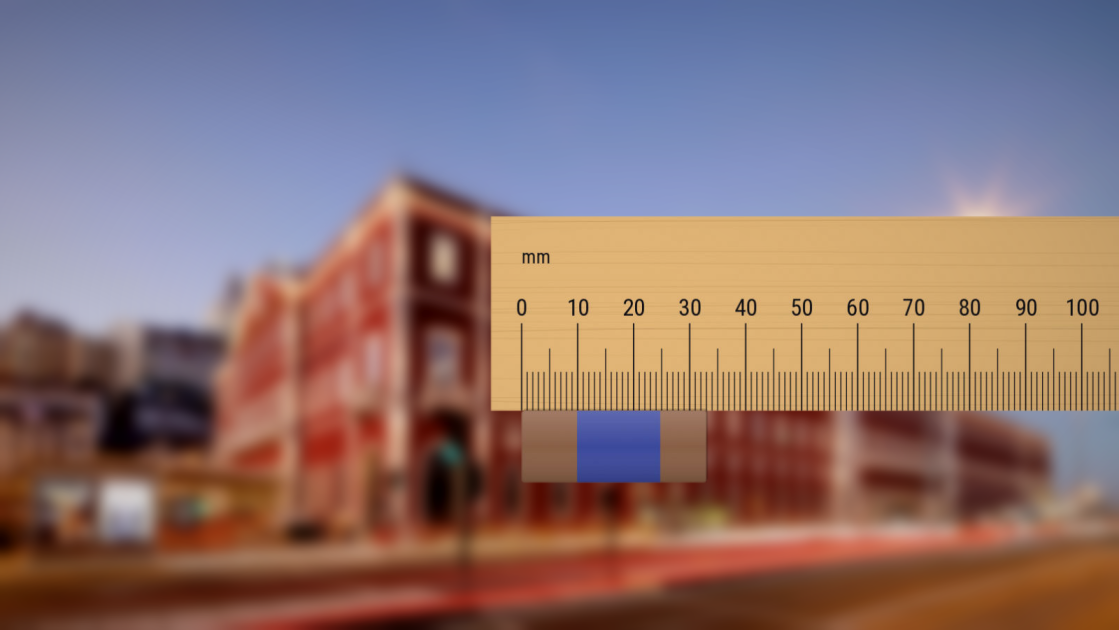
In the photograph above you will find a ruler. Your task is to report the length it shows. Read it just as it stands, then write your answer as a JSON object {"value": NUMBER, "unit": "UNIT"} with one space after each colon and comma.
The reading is {"value": 33, "unit": "mm"}
